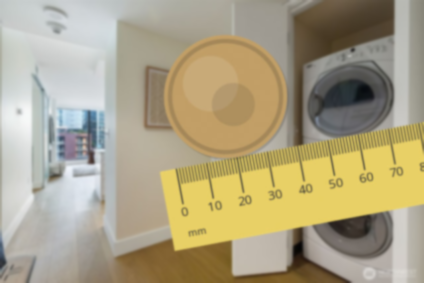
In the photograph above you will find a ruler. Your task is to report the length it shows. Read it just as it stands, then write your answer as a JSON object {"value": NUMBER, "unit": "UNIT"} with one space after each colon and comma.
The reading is {"value": 40, "unit": "mm"}
